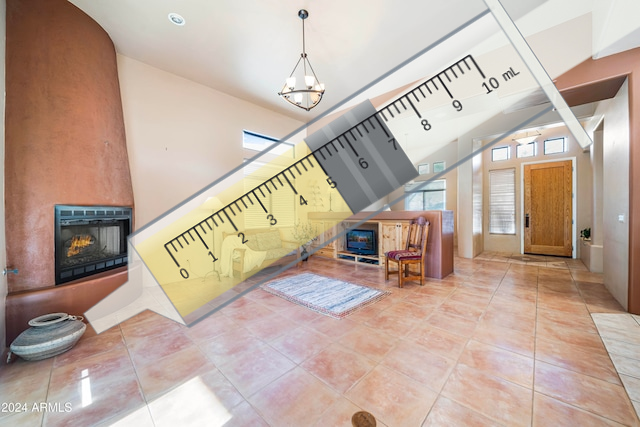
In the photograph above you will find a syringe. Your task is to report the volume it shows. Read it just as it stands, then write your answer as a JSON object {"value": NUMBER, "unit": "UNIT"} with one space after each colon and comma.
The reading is {"value": 5, "unit": "mL"}
